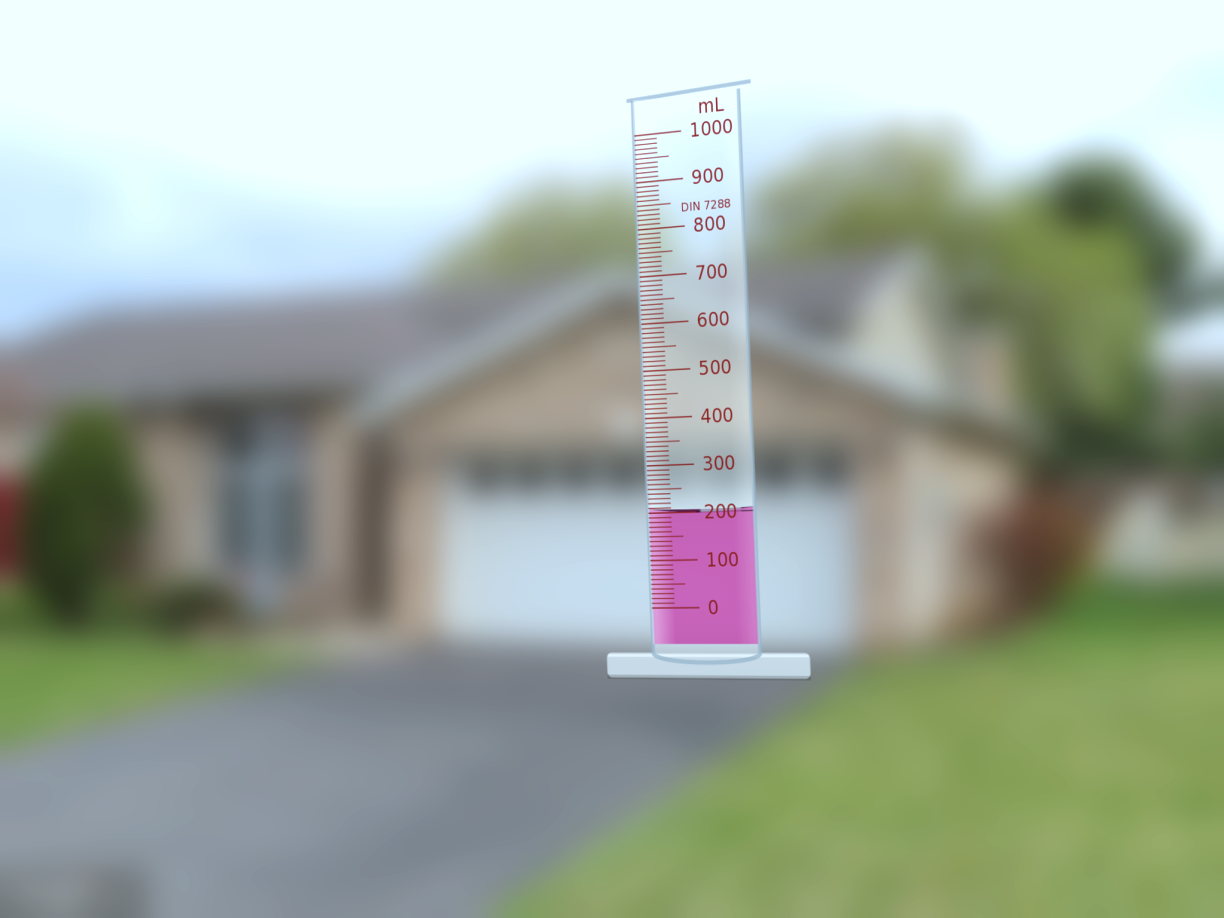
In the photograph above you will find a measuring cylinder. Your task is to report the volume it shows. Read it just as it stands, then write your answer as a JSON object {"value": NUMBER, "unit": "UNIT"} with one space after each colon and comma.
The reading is {"value": 200, "unit": "mL"}
